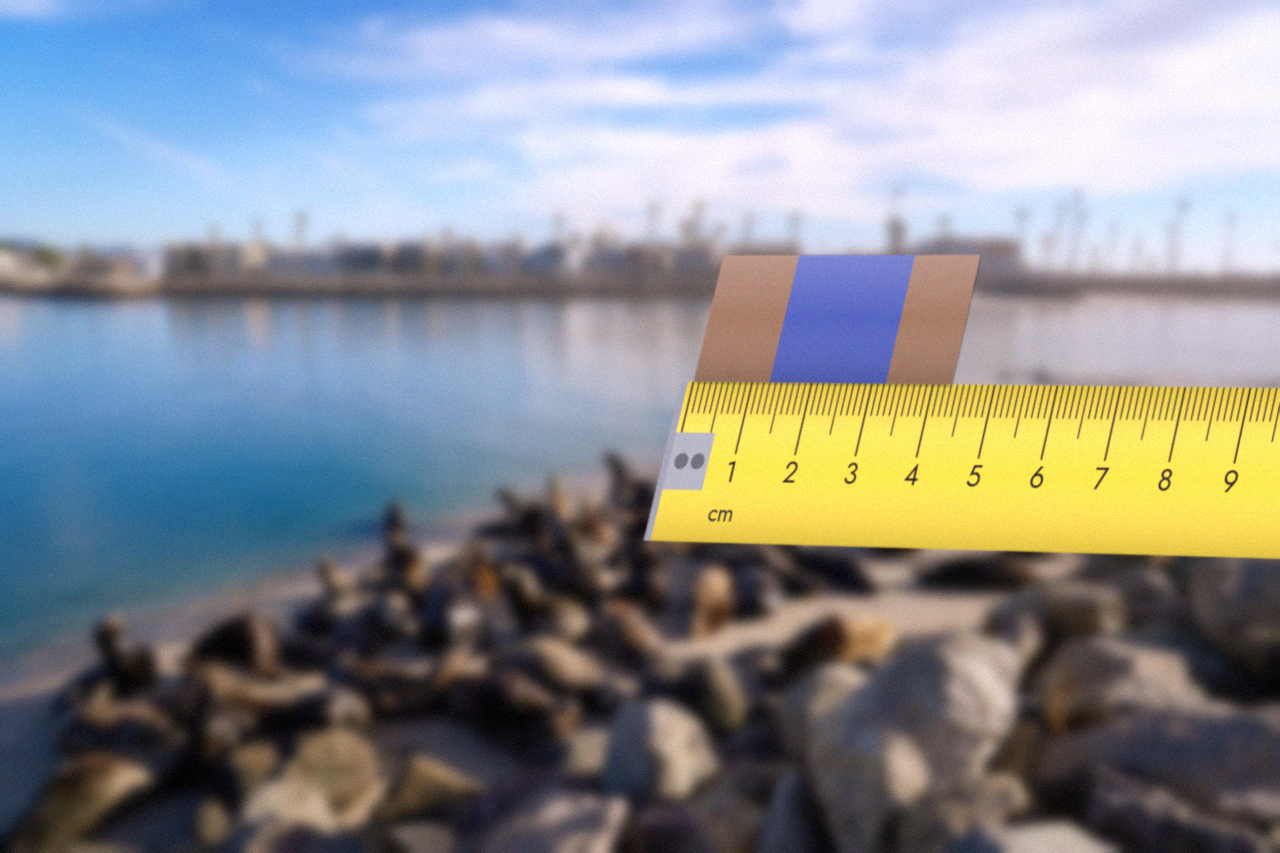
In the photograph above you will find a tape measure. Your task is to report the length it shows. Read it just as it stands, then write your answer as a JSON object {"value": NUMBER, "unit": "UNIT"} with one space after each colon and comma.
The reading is {"value": 4.3, "unit": "cm"}
